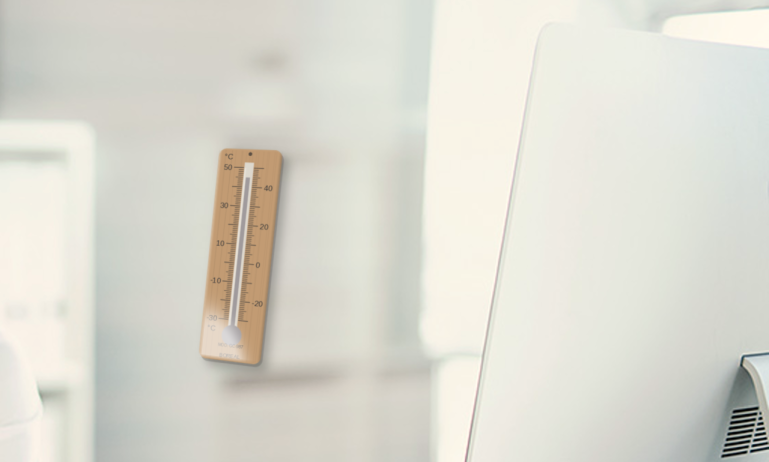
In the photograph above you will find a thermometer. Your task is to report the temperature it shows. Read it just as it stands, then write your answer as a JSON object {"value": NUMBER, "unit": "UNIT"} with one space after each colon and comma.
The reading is {"value": 45, "unit": "°C"}
